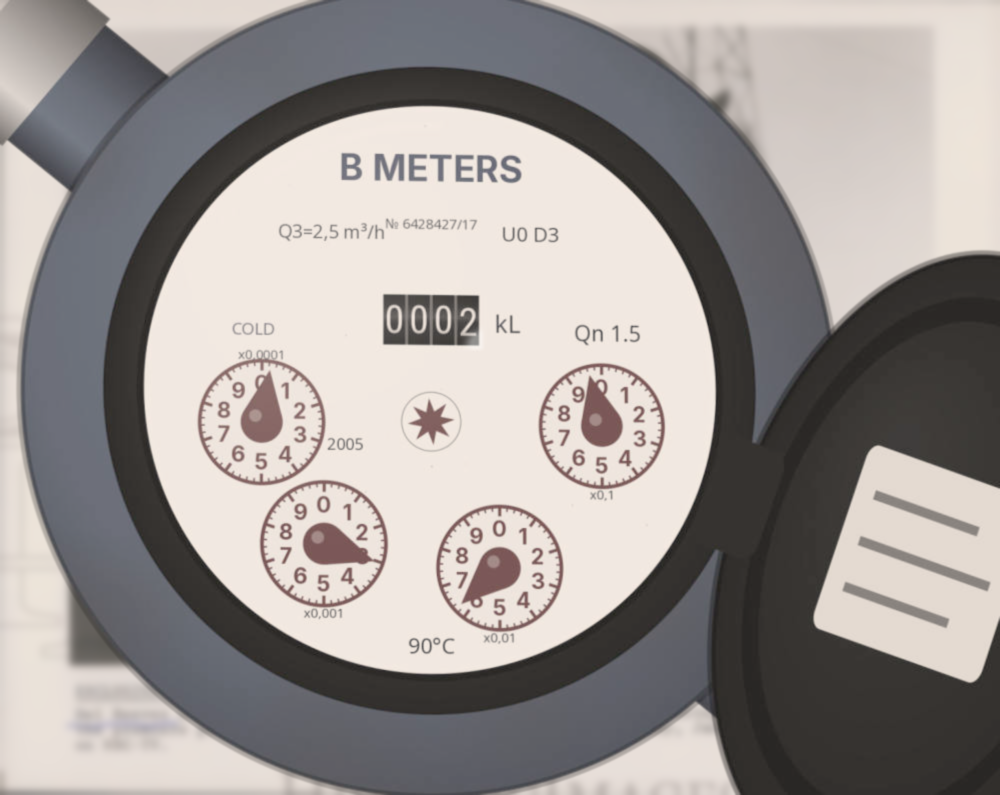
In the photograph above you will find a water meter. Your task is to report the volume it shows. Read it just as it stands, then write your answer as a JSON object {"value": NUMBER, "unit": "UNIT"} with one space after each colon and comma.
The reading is {"value": 1.9630, "unit": "kL"}
